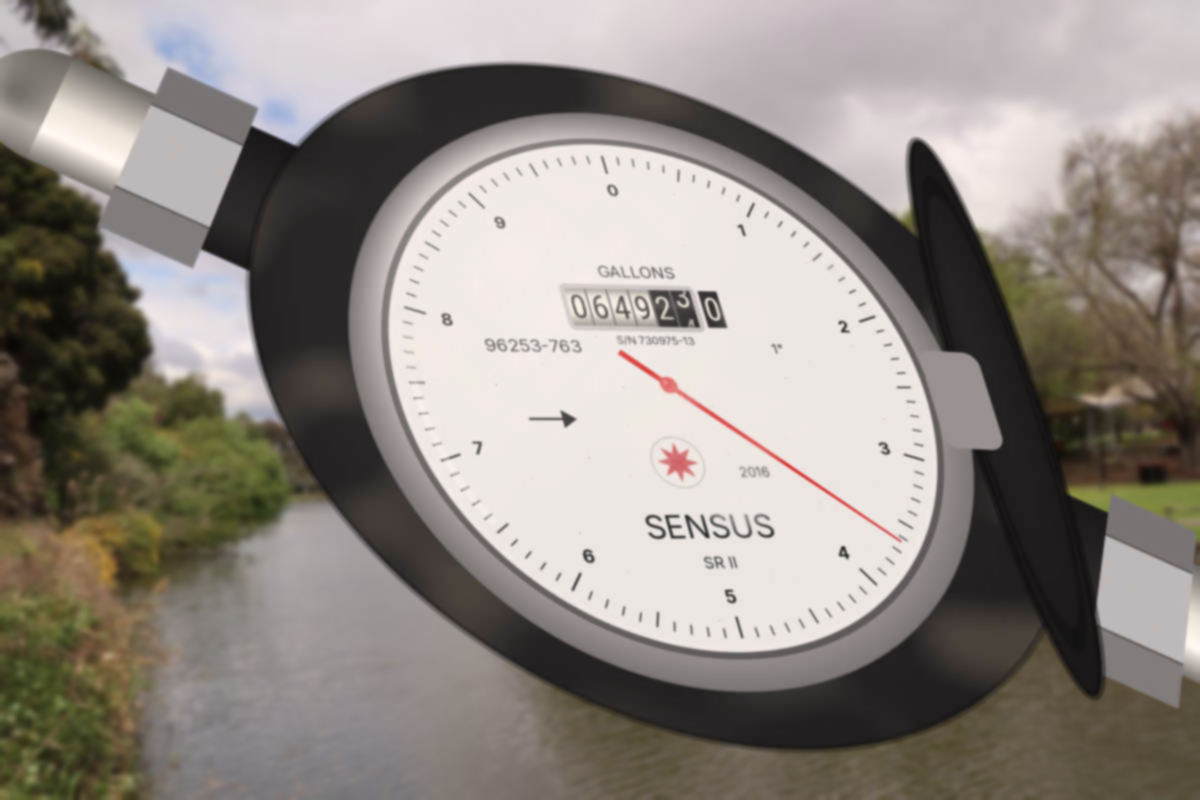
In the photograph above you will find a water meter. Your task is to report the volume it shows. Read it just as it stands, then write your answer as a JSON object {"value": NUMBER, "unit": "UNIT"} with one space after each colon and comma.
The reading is {"value": 649233.6, "unit": "gal"}
